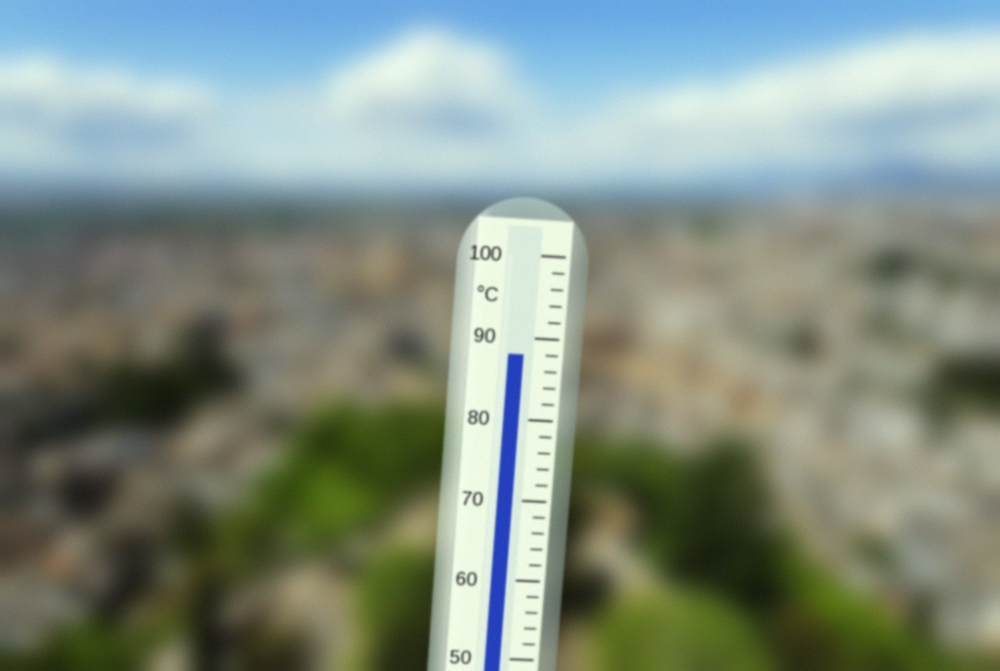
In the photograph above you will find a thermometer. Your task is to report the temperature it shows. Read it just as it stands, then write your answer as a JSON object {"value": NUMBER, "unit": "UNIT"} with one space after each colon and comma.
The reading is {"value": 88, "unit": "°C"}
